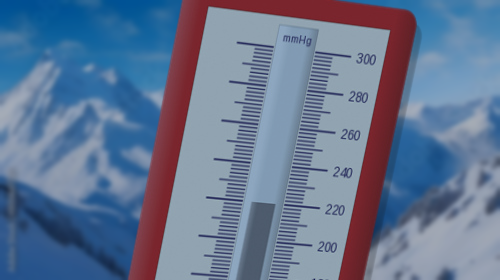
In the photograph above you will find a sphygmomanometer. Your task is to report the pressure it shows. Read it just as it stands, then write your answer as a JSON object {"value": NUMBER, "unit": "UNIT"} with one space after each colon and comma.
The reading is {"value": 220, "unit": "mmHg"}
